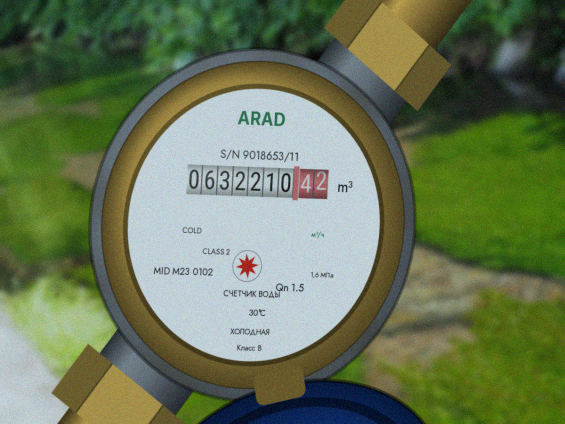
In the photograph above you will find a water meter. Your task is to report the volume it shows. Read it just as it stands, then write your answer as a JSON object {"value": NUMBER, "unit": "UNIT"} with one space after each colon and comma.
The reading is {"value": 632210.42, "unit": "m³"}
